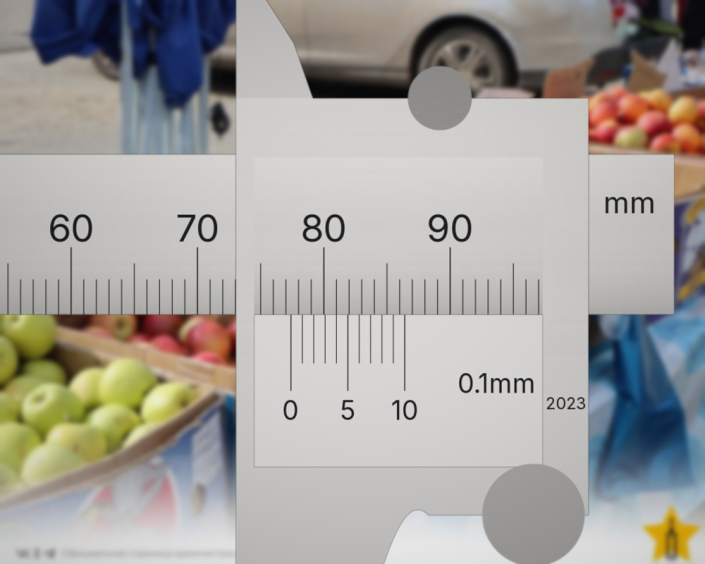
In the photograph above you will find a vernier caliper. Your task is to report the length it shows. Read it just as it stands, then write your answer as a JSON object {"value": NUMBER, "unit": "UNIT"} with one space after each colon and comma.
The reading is {"value": 77.4, "unit": "mm"}
